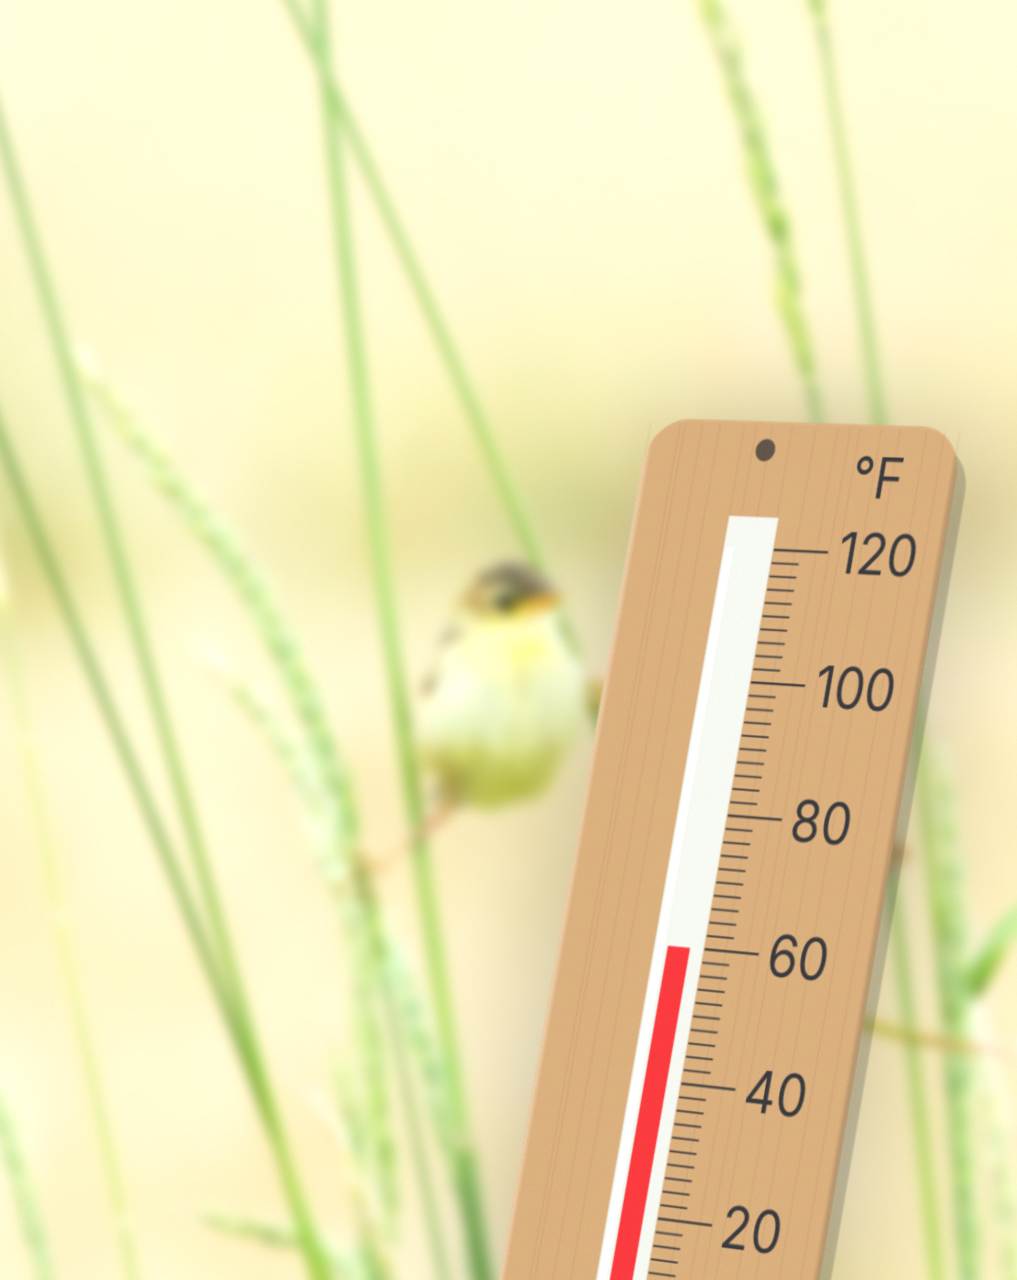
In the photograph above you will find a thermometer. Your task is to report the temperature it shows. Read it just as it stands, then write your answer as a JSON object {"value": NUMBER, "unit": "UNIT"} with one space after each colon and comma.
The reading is {"value": 60, "unit": "°F"}
